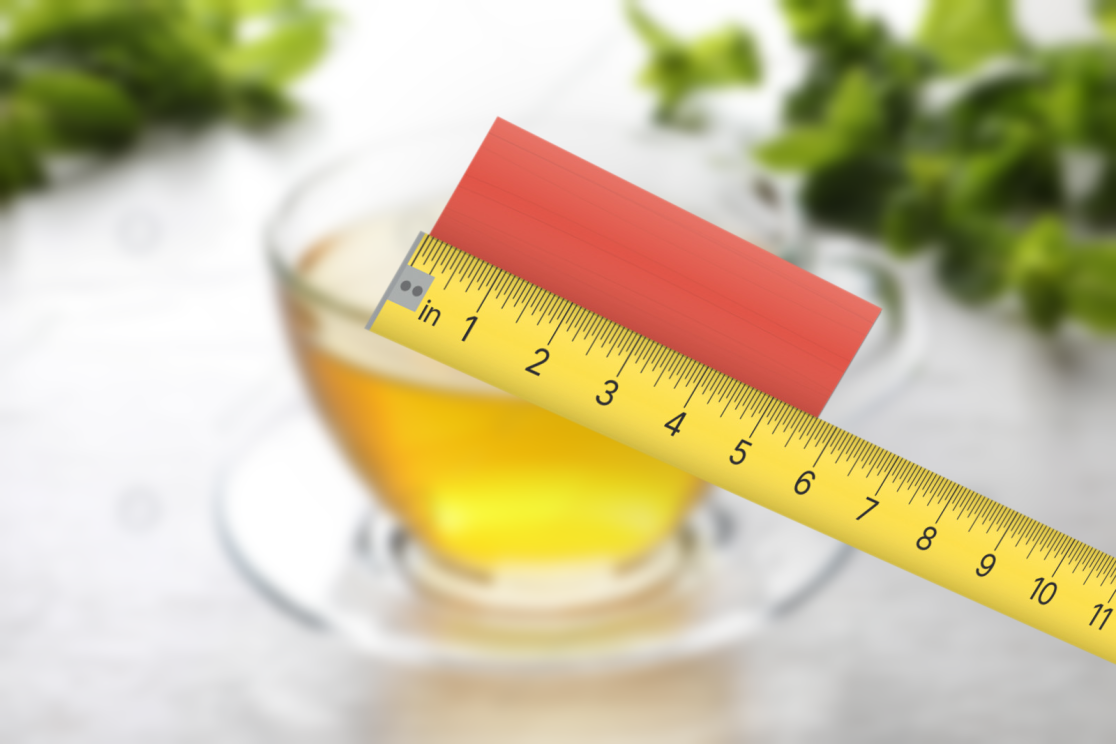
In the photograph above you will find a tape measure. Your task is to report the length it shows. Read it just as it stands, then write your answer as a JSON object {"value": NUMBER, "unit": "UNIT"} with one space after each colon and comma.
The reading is {"value": 5.6875, "unit": "in"}
